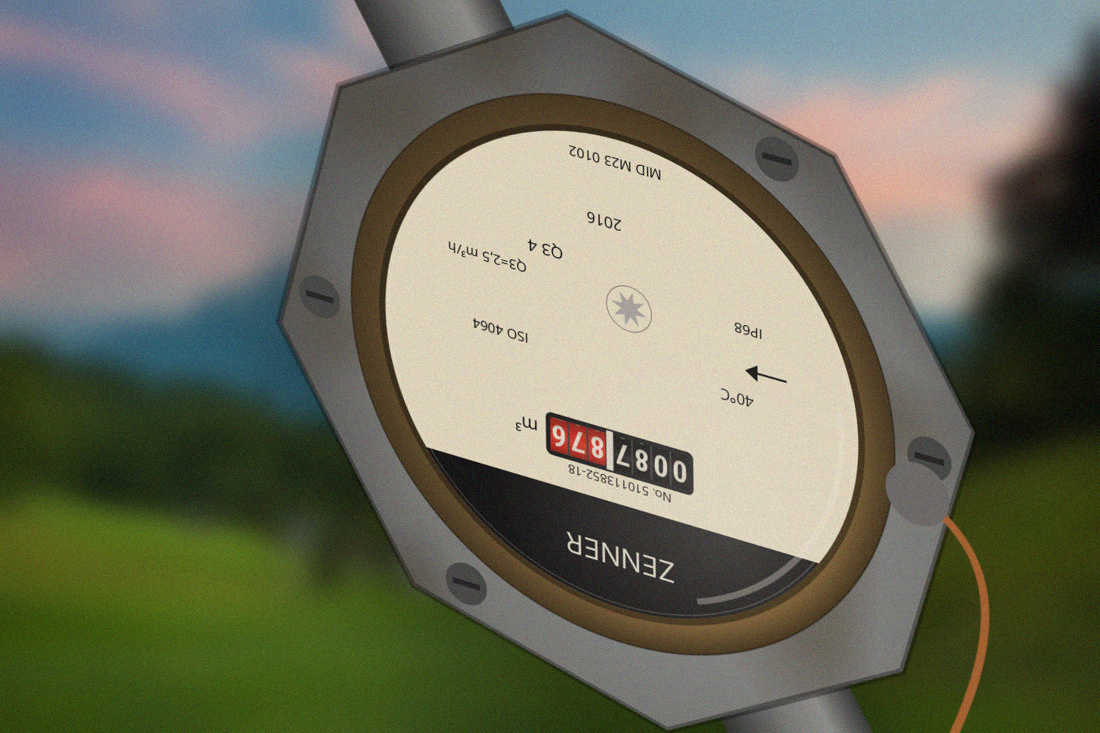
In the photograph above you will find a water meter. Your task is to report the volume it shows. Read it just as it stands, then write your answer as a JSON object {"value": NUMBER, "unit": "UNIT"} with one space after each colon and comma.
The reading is {"value": 87.876, "unit": "m³"}
